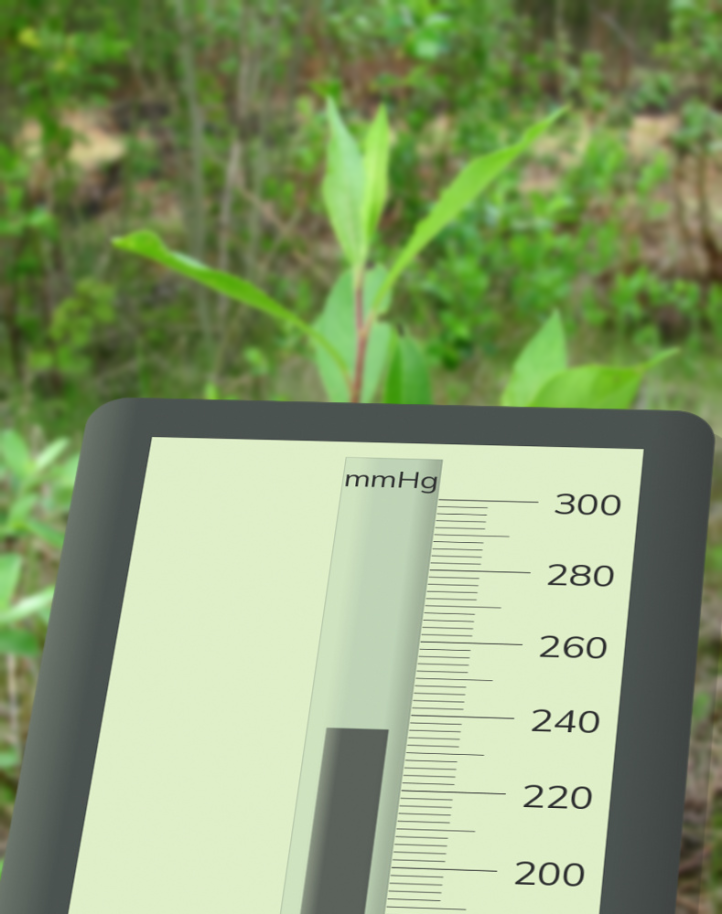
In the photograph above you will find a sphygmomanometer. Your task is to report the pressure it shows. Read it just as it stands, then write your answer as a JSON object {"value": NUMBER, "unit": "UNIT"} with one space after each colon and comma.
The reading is {"value": 236, "unit": "mmHg"}
